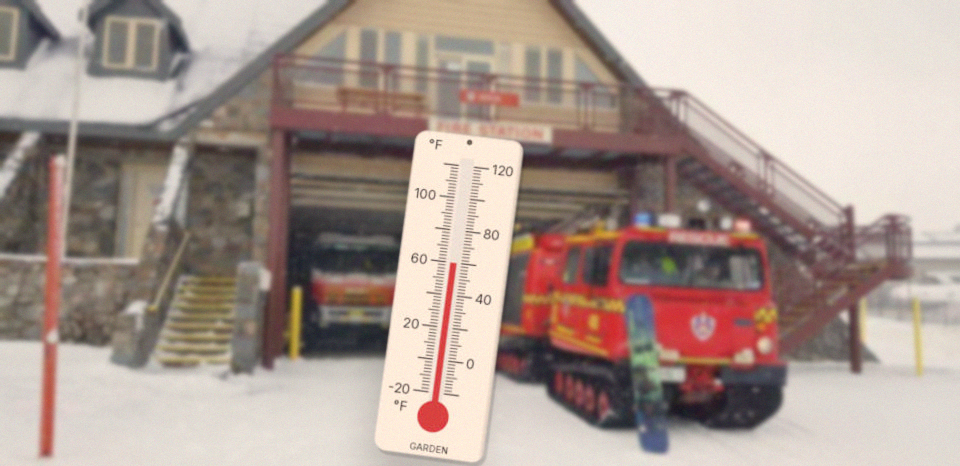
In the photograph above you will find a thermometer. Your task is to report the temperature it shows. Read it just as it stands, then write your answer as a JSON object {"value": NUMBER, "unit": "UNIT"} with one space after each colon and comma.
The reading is {"value": 60, "unit": "°F"}
